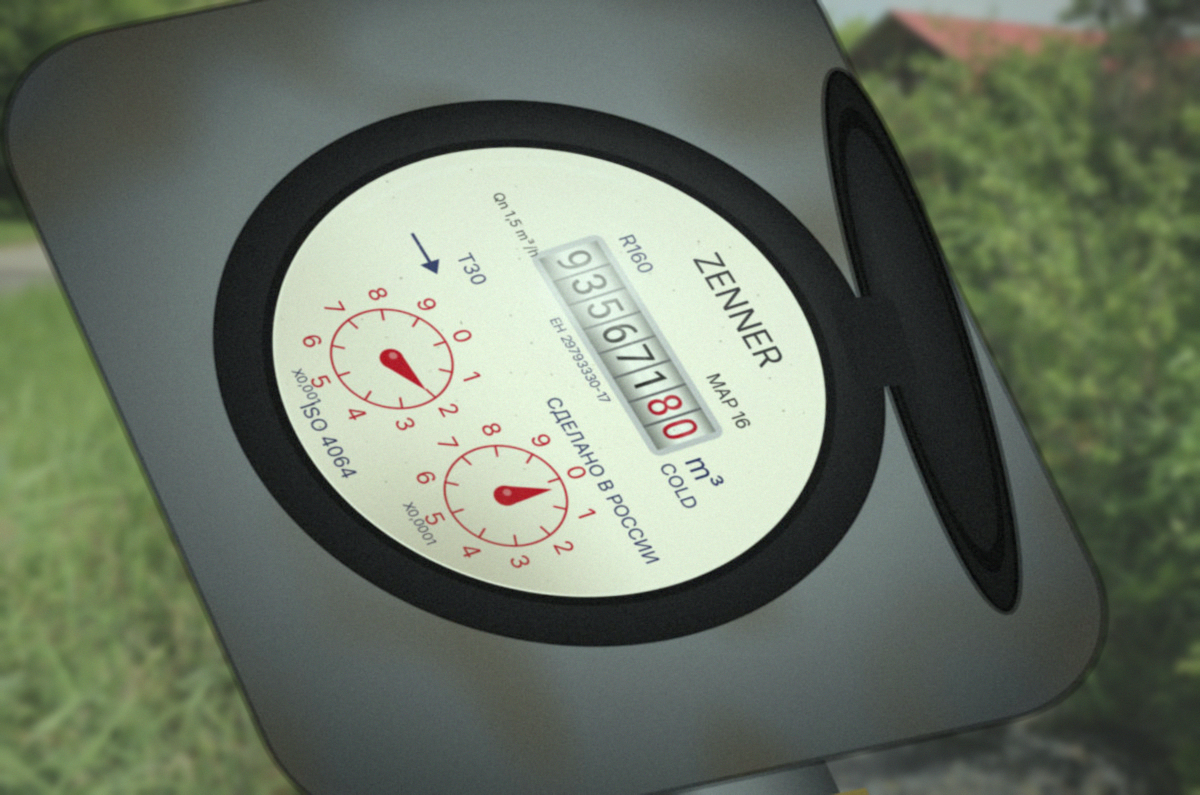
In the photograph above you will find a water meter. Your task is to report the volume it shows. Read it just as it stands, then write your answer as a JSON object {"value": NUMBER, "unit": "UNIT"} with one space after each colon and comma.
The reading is {"value": 935671.8020, "unit": "m³"}
